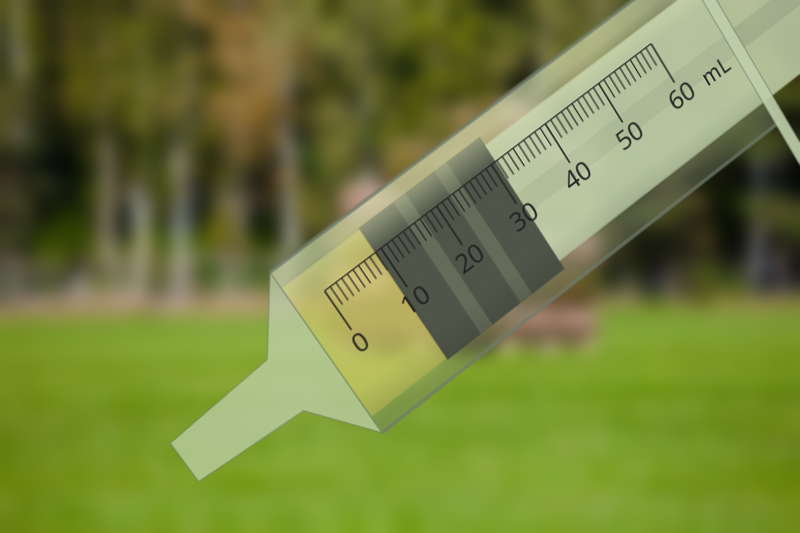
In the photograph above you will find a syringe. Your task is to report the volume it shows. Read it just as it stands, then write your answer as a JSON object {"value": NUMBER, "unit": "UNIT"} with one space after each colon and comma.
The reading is {"value": 9, "unit": "mL"}
